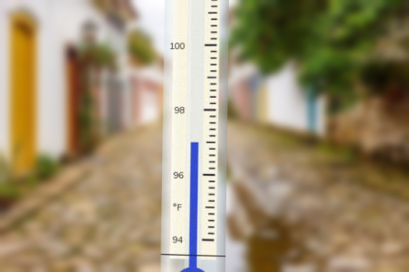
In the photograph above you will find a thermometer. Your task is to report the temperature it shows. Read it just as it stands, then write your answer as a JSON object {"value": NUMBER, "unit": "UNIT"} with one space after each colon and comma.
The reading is {"value": 97, "unit": "°F"}
